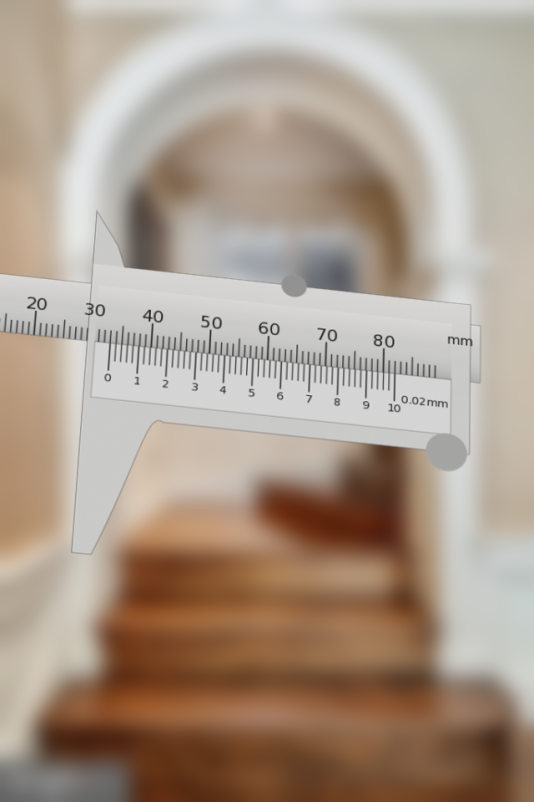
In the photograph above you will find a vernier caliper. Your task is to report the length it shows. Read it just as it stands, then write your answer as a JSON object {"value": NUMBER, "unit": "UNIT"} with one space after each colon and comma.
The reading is {"value": 33.0, "unit": "mm"}
